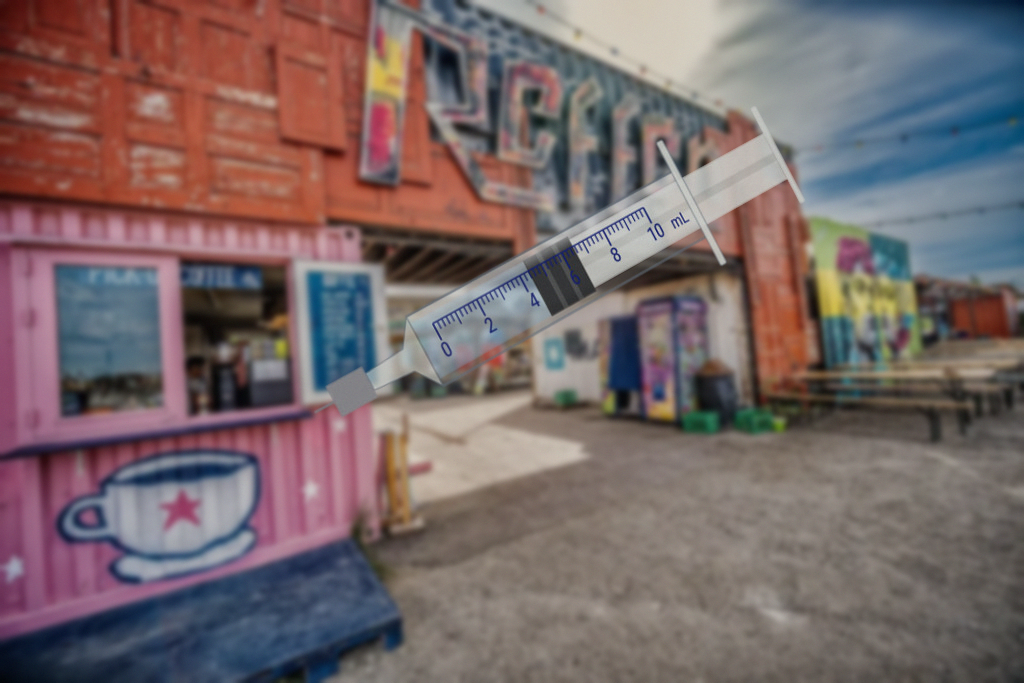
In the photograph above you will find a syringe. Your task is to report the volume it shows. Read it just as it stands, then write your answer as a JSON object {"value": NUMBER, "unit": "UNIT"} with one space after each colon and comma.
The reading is {"value": 4.4, "unit": "mL"}
